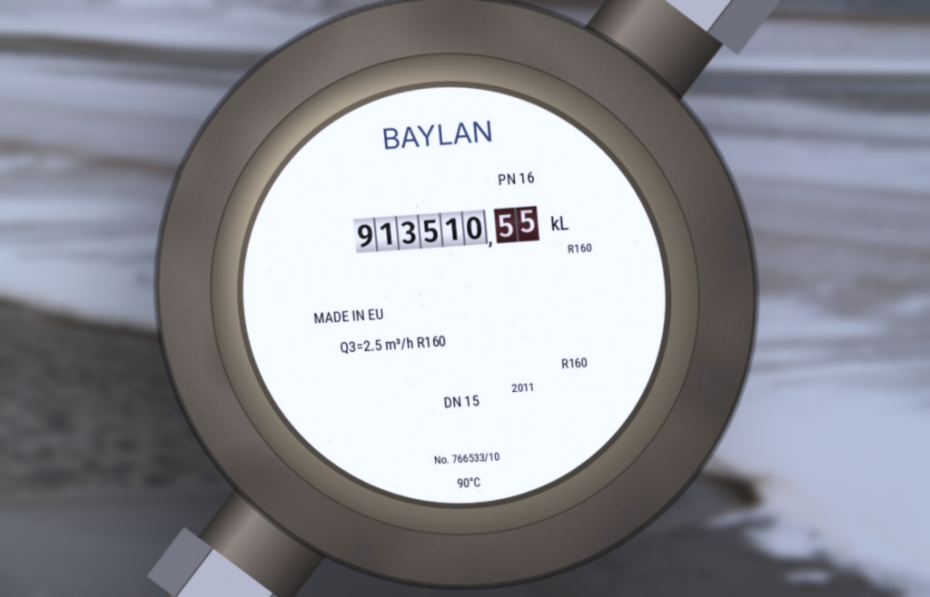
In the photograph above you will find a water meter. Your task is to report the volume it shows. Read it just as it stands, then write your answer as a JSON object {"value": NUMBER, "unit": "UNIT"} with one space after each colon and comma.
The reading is {"value": 913510.55, "unit": "kL"}
